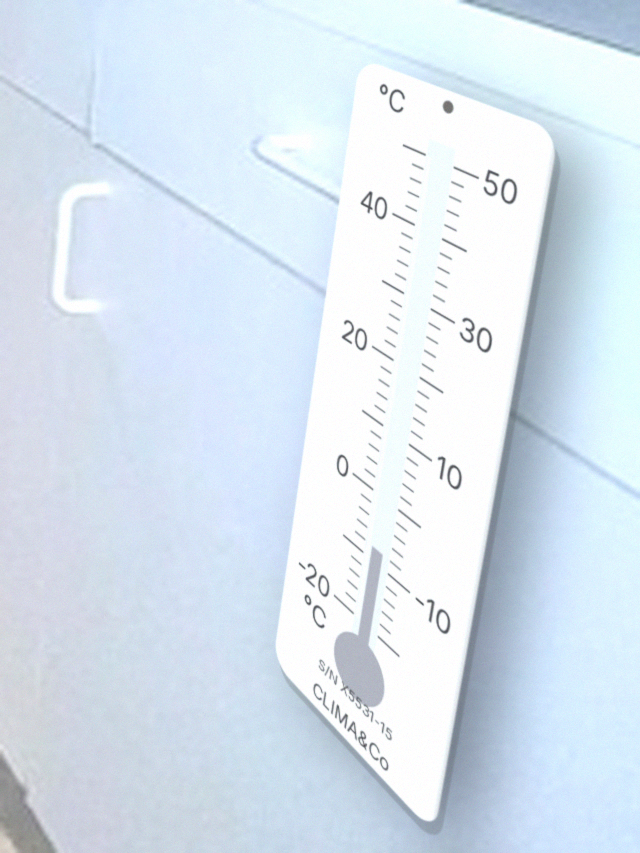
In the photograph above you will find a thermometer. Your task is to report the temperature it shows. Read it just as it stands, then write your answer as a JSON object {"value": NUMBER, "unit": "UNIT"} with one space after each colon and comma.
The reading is {"value": -8, "unit": "°C"}
